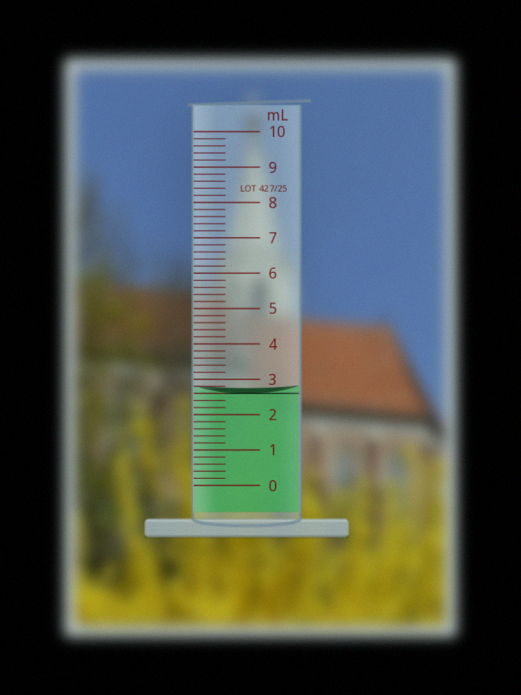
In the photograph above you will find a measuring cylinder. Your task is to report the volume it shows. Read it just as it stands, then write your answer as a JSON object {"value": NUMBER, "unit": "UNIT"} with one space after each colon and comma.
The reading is {"value": 2.6, "unit": "mL"}
